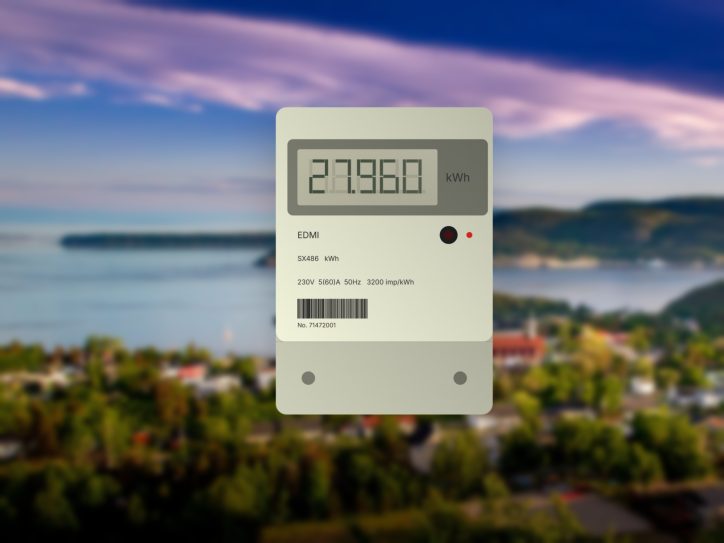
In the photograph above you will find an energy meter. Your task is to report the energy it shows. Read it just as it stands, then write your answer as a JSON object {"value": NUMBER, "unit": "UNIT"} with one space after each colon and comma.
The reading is {"value": 27.960, "unit": "kWh"}
